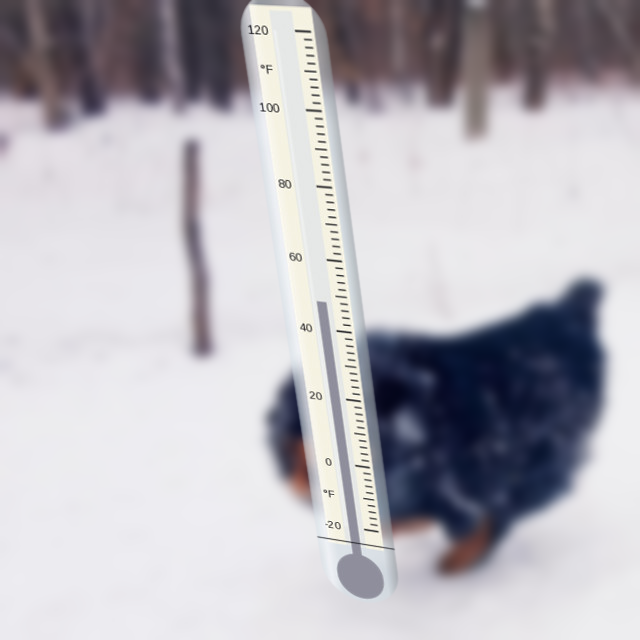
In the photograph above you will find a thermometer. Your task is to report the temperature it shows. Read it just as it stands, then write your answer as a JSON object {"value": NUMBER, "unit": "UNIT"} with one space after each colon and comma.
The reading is {"value": 48, "unit": "°F"}
